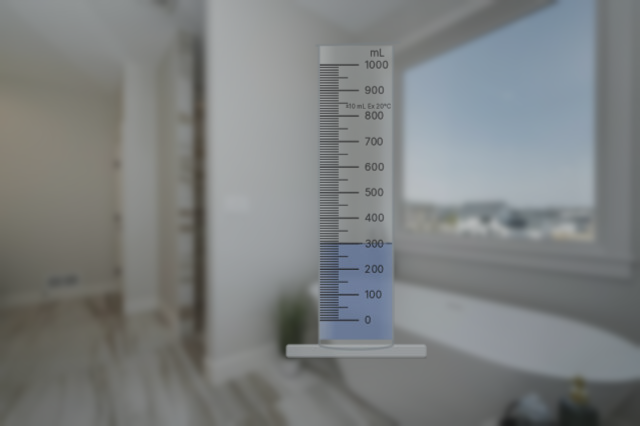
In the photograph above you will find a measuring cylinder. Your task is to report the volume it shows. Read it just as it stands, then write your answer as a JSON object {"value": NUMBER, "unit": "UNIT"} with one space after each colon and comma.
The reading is {"value": 300, "unit": "mL"}
